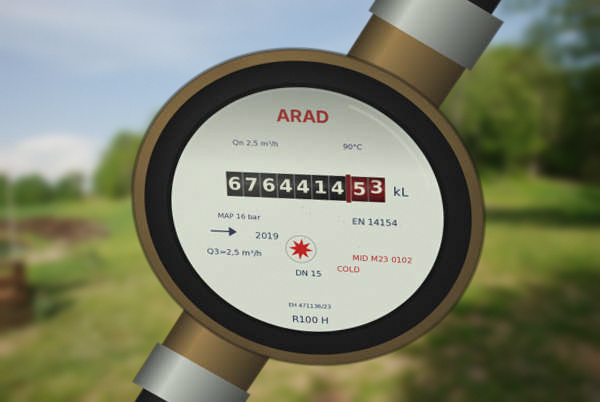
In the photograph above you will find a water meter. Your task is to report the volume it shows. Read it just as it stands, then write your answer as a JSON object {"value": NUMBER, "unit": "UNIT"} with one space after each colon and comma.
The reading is {"value": 6764414.53, "unit": "kL"}
